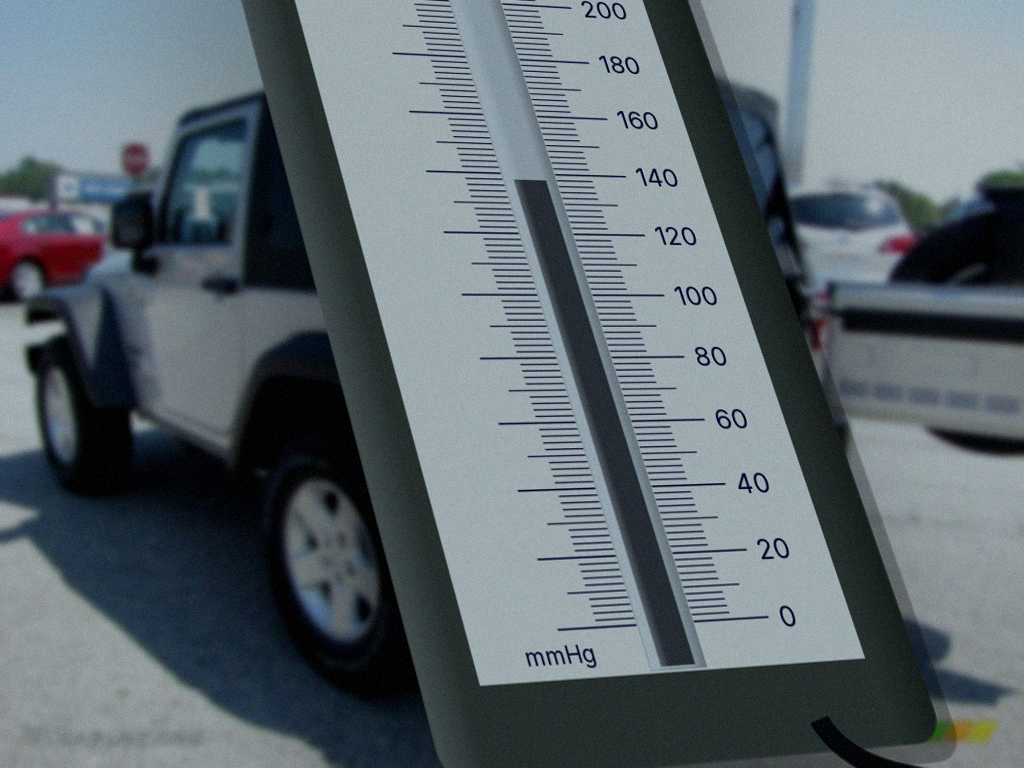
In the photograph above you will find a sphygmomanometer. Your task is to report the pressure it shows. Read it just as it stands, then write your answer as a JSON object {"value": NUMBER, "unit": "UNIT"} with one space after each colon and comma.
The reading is {"value": 138, "unit": "mmHg"}
